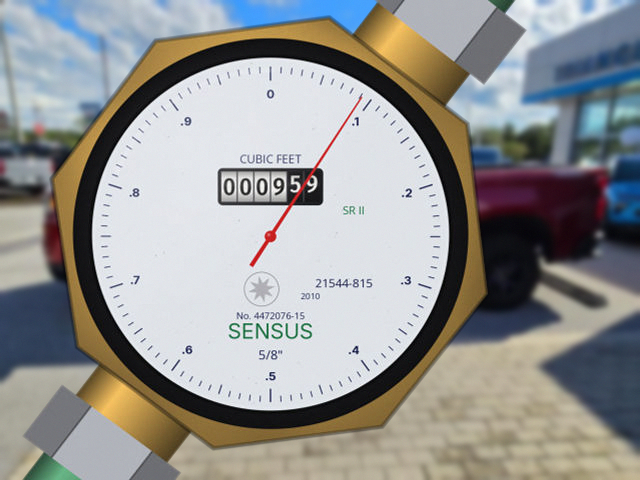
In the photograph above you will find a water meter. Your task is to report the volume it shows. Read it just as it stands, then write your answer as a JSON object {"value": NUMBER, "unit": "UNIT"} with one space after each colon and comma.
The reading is {"value": 959.09, "unit": "ft³"}
